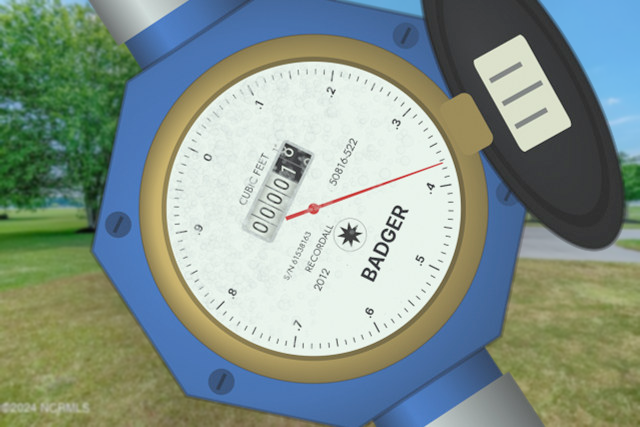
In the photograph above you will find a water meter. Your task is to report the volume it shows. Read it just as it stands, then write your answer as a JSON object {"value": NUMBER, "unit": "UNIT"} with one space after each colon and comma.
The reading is {"value": 18.37, "unit": "ft³"}
